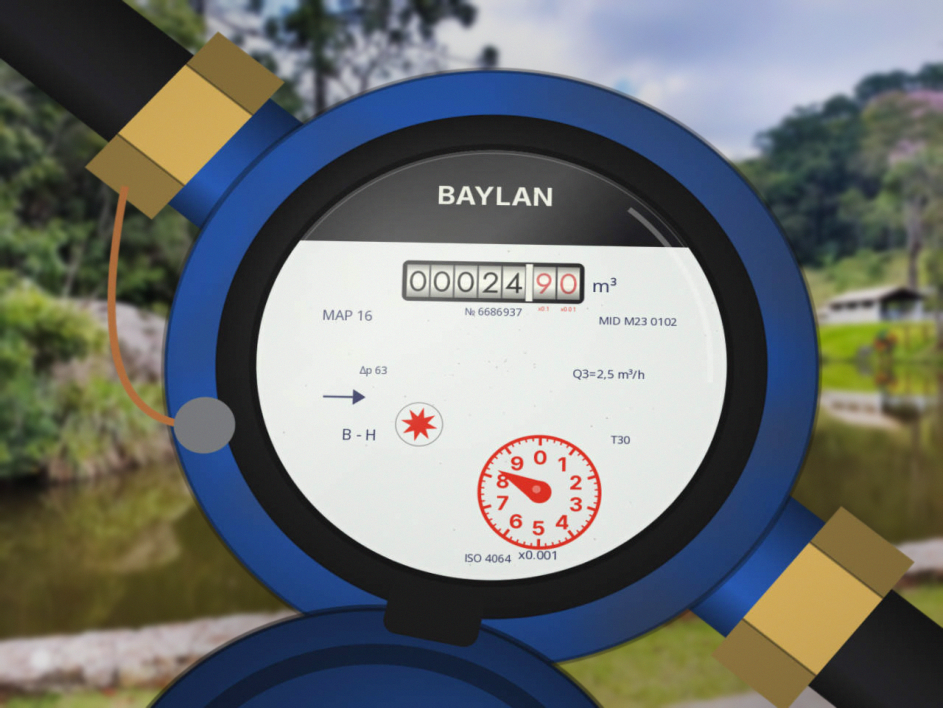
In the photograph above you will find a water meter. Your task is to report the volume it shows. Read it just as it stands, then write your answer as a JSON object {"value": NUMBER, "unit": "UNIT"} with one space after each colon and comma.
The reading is {"value": 24.908, "unit": "m³"}
